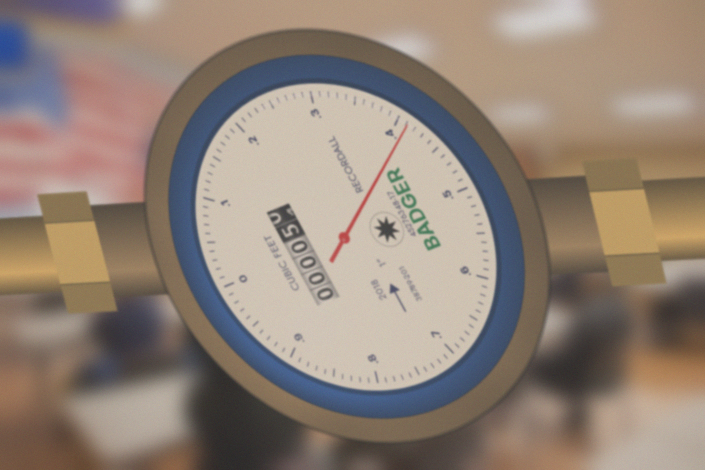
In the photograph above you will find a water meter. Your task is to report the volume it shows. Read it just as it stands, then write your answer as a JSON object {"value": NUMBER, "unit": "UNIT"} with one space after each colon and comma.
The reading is {"value": 50.41, "unit": "ft³"}
